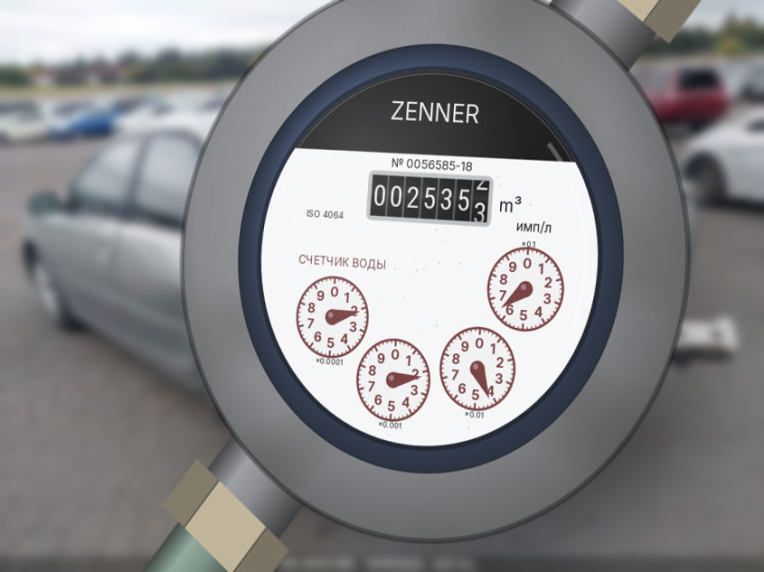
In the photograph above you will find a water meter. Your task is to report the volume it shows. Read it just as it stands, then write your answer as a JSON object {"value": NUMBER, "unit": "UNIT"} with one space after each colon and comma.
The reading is {"value": 25352.6422, "unit": "m³"}
